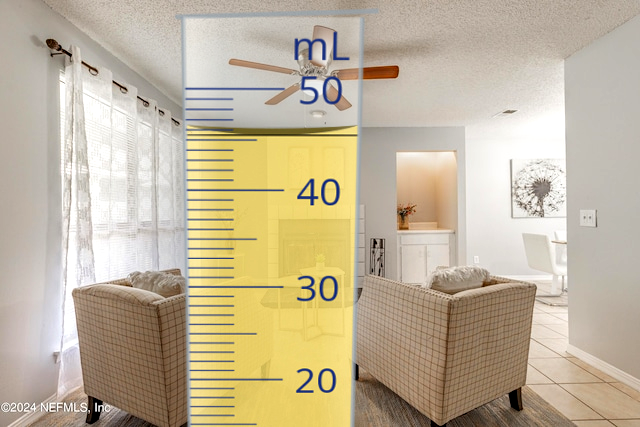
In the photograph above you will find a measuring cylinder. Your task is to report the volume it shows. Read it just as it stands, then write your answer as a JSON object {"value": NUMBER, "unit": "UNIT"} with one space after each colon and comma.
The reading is {"value": 45.5, "unit": "mL"}
